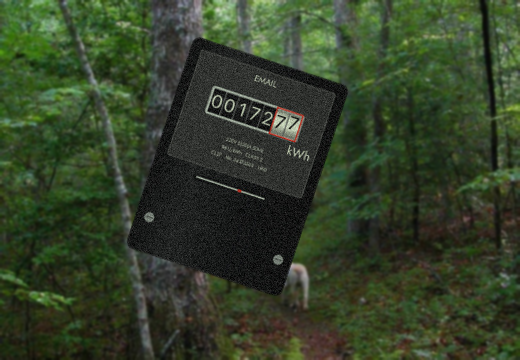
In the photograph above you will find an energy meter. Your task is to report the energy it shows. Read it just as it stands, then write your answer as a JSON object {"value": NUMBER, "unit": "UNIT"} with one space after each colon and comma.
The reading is {"value": 172.77, "unit": "kWh"}
